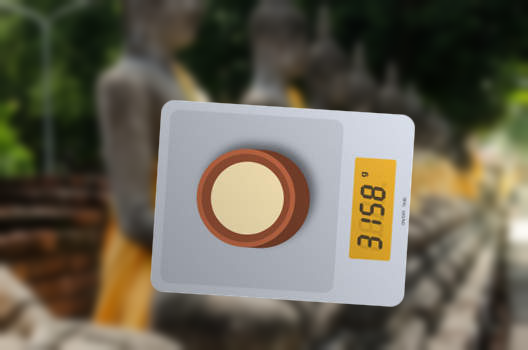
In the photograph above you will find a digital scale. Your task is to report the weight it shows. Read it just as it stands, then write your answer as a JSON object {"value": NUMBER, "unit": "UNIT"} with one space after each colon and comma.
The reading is {"value": 3158, "unit": "g"}
